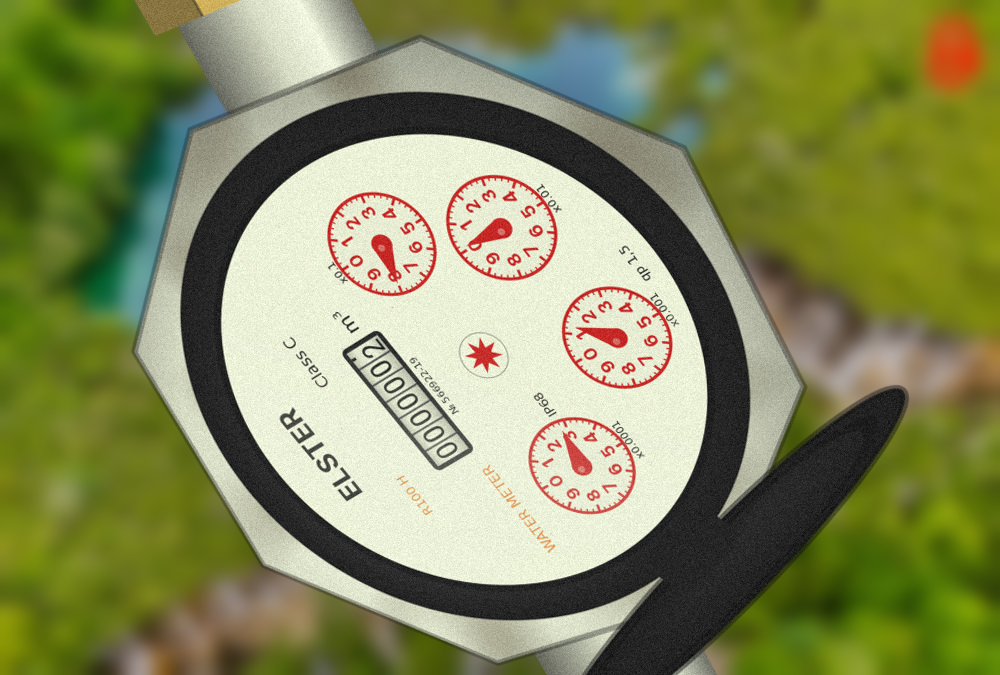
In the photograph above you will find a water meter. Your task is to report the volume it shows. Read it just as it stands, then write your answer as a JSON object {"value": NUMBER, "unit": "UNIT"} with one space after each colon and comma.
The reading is {"value": 1.8012, "unit": "m³"}
